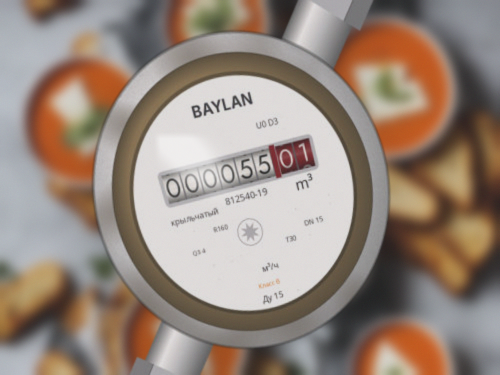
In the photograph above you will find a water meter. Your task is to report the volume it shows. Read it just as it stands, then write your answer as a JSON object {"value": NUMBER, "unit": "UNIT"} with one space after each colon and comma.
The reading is {"value": 55.01, "unit": "m³"}
